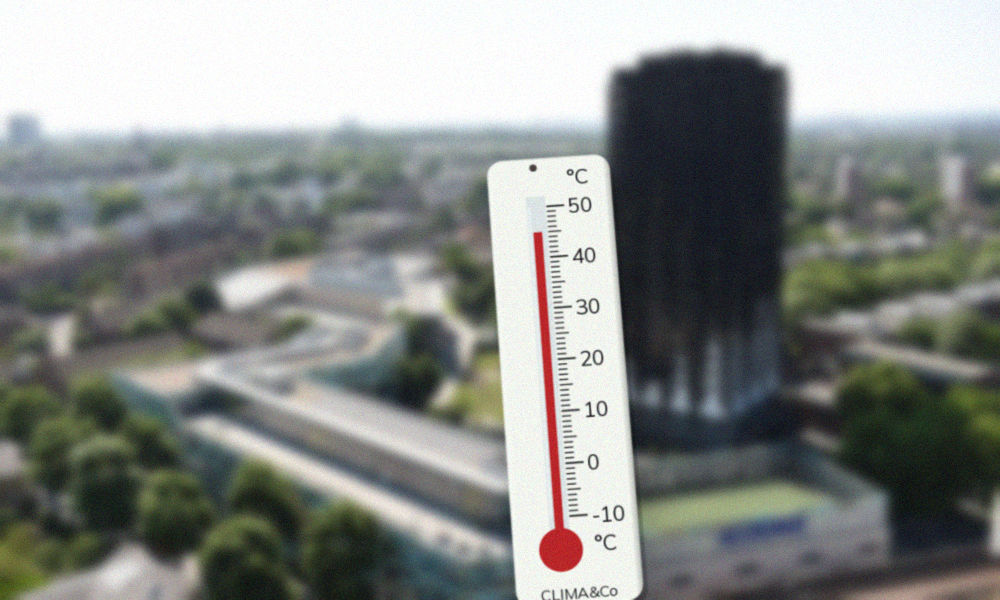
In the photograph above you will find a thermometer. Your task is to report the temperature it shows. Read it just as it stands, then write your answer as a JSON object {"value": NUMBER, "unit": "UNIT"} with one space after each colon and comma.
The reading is {"value": 45, "unit": "°C"}
